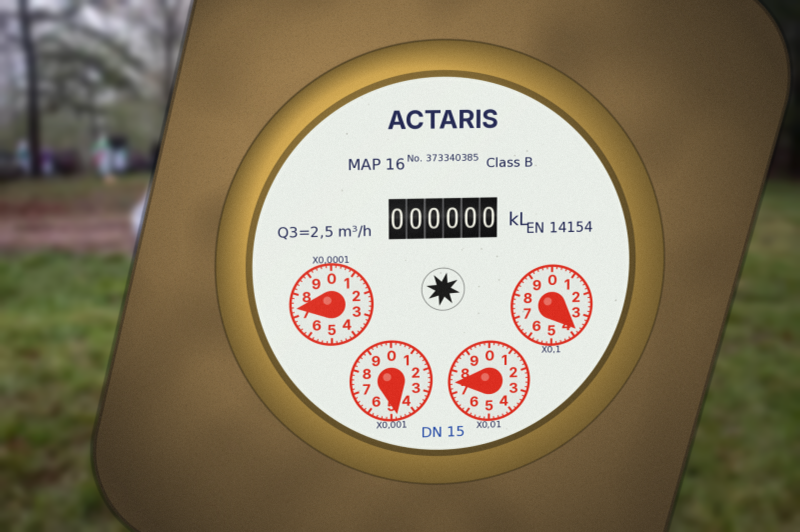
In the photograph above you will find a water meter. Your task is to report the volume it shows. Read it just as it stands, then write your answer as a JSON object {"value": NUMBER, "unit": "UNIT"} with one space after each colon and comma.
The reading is {"value": 0.3747, "unit": "kL"}
